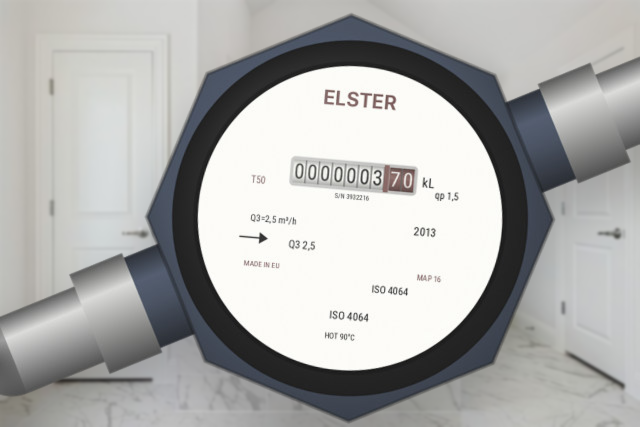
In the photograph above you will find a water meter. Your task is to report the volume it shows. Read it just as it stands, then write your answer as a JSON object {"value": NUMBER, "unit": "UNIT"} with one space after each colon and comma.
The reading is {"value": 3.70, "unit": "kL"}
